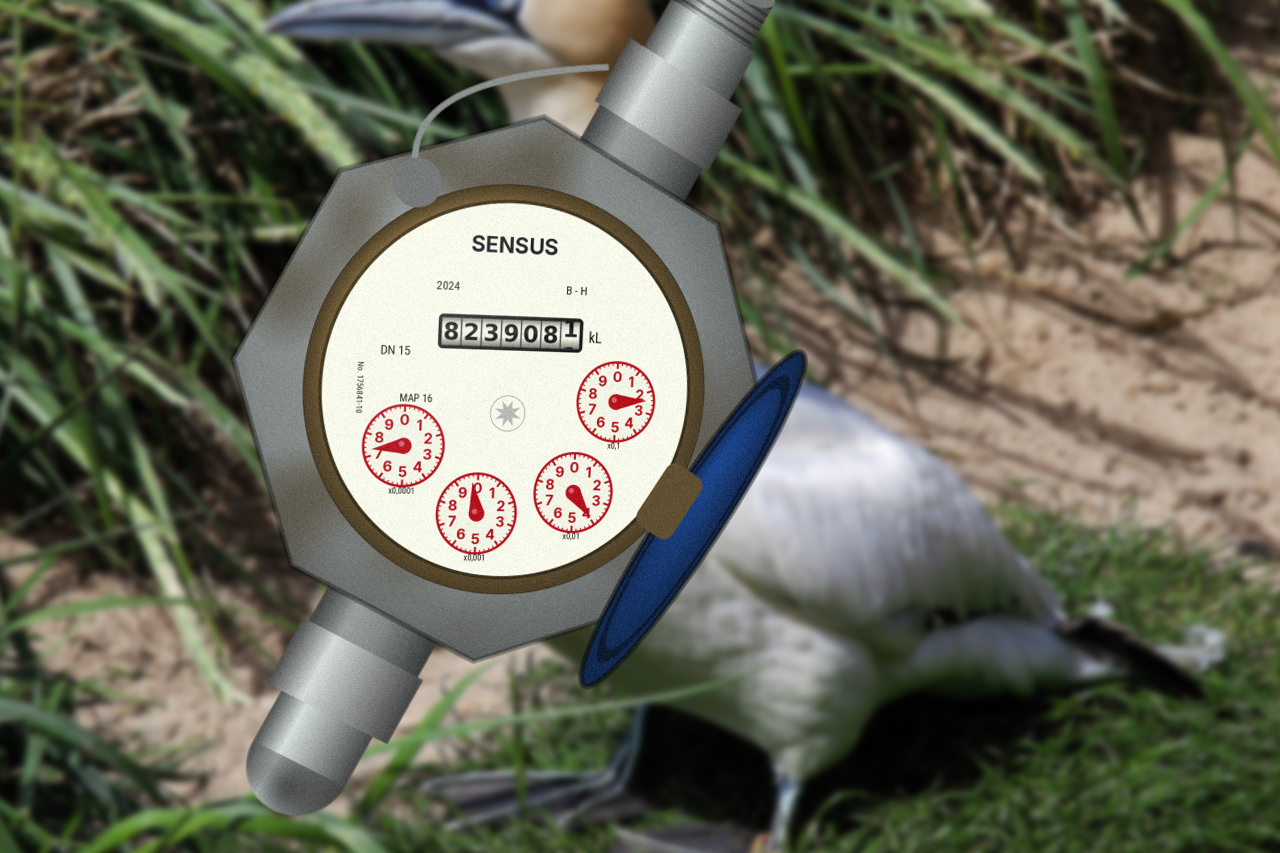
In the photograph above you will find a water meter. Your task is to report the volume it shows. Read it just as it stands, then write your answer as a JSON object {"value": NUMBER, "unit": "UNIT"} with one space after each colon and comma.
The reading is {"value": 8239081.2397, "unit": "kL"}
